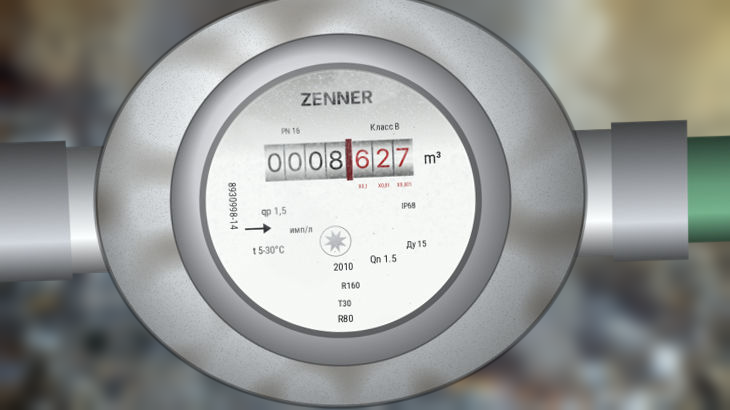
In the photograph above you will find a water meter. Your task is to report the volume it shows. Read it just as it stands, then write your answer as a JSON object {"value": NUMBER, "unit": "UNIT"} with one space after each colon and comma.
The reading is {"value": 8.627, "unit": "m³"}
